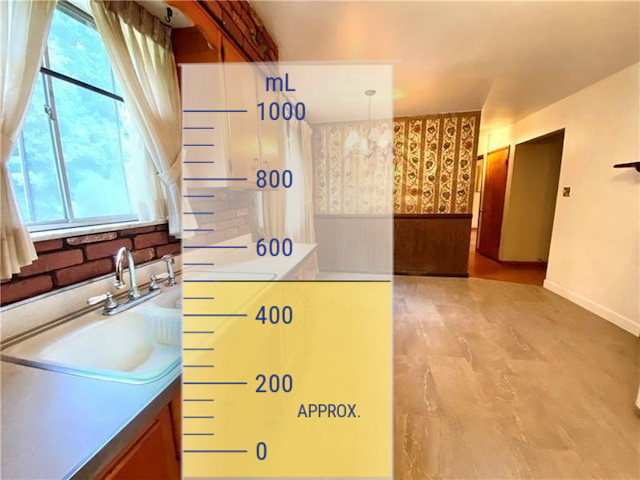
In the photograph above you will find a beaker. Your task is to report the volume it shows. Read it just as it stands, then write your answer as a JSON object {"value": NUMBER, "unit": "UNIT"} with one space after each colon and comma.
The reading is {"value": 500, "unit": "mL"}
